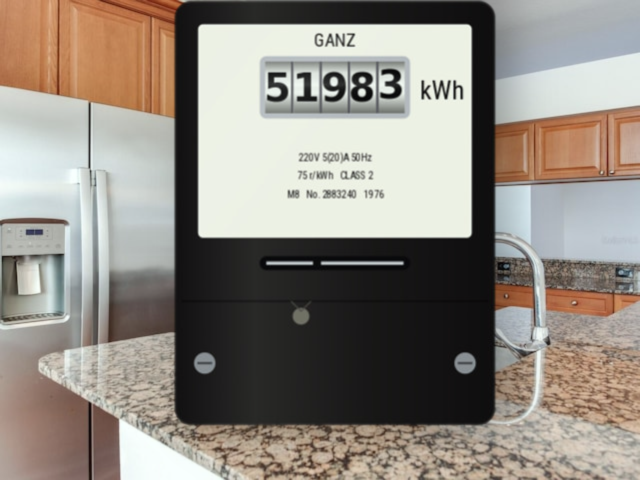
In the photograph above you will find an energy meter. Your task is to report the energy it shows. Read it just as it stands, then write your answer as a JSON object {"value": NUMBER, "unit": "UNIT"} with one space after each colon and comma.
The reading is {"value": 51983, "unit": "kWh"}
